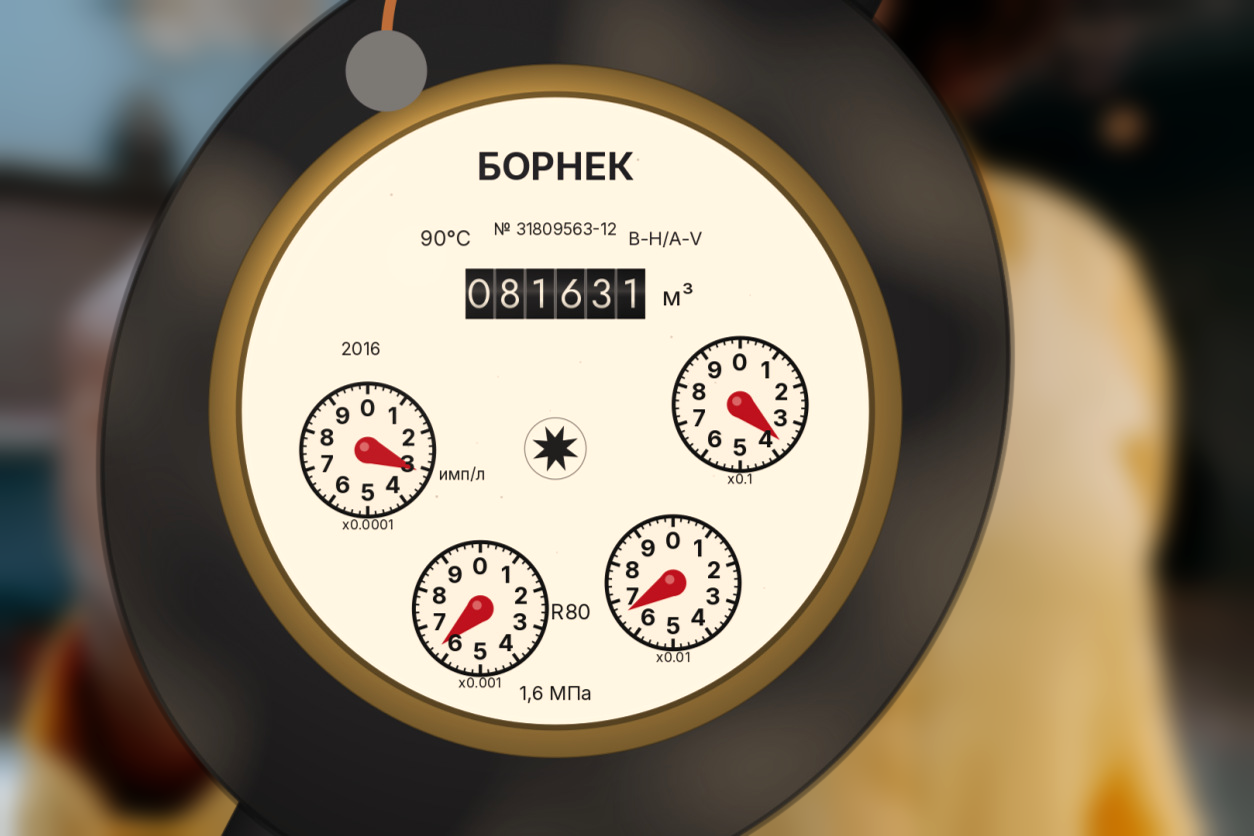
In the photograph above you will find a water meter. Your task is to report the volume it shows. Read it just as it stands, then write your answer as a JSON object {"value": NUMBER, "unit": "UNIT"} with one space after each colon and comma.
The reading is {"value": 81631.3663, "unit": "m³"}
